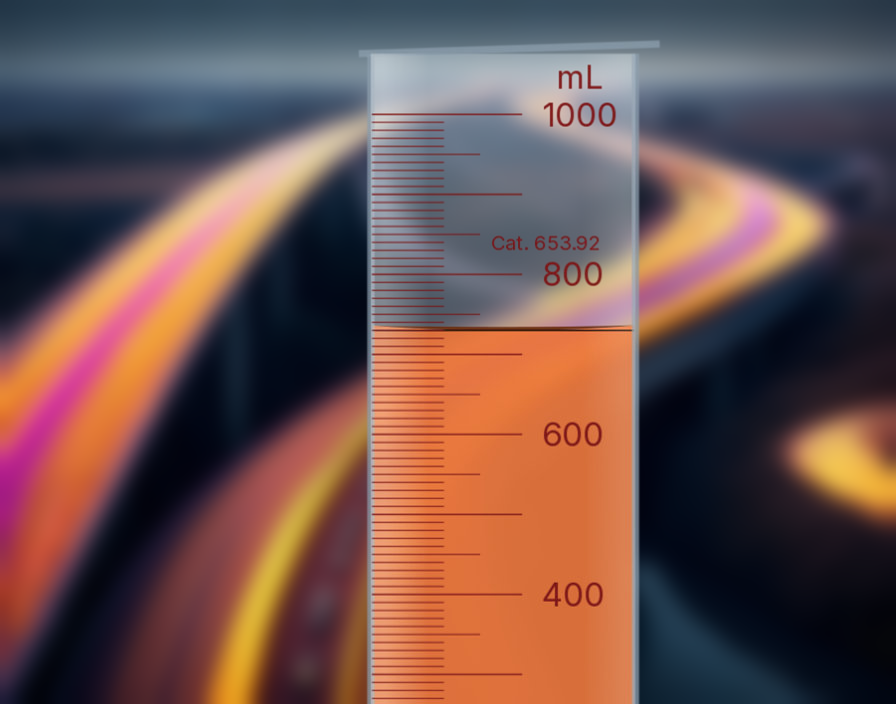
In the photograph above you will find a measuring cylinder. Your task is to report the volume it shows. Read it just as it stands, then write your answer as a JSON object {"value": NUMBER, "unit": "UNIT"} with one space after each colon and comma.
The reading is {"value": 730, "unit": "mL"}
